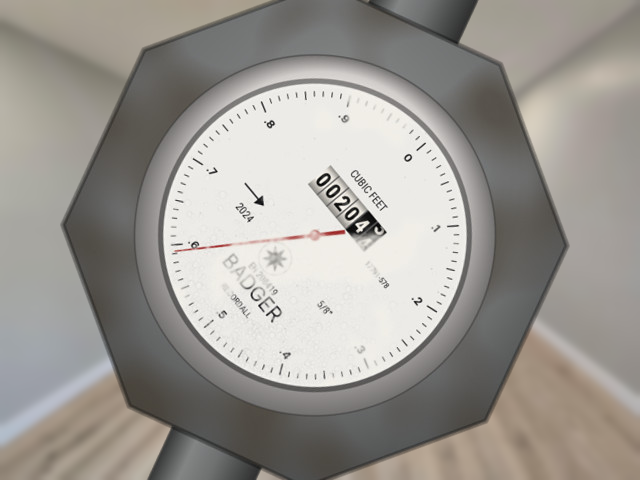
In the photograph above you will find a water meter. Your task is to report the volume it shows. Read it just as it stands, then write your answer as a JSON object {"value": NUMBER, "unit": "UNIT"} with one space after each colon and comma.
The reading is {"value": 2043.59, "unit": "ft³"}
